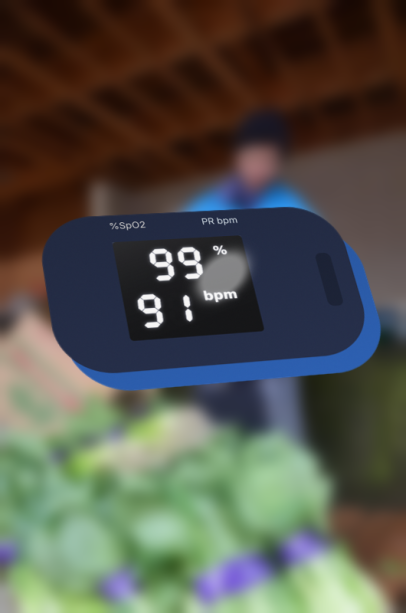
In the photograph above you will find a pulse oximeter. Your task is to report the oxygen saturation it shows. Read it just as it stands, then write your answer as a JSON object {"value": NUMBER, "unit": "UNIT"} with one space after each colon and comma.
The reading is {"value": 99, "unit": "%"}
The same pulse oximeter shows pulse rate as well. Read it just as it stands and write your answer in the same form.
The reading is {"value": 91, "unit": "bpm"}
